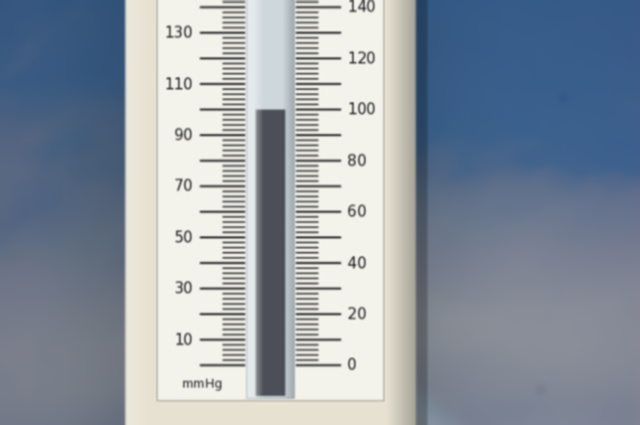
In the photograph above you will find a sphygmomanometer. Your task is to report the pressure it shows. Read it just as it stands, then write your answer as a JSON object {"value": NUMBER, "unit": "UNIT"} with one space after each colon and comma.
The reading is {"value": 100, "unit": "mmHg"}
